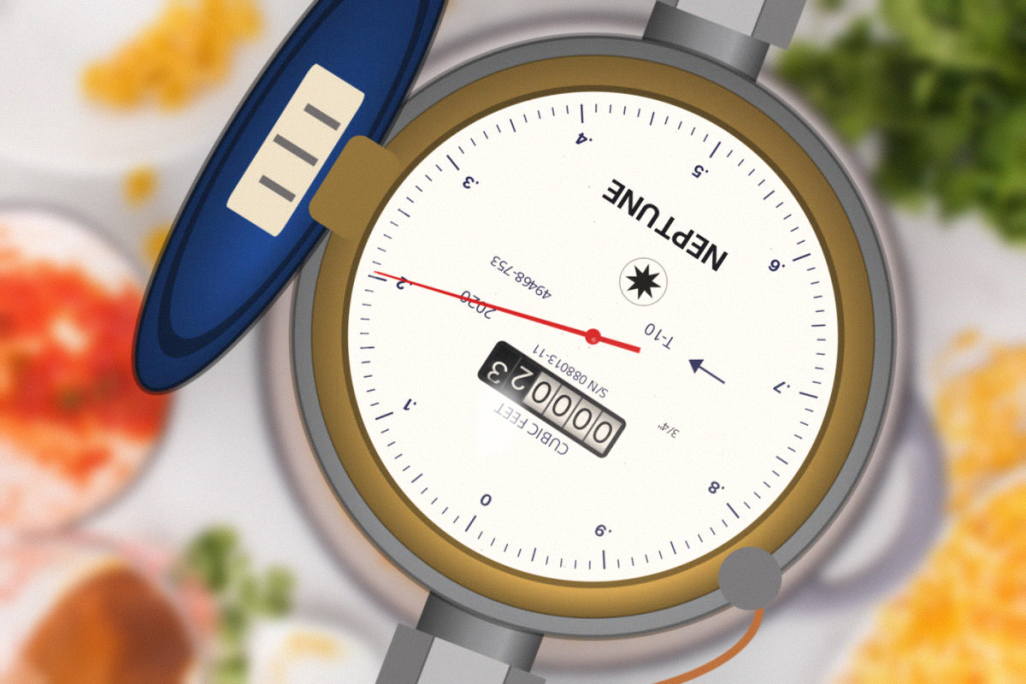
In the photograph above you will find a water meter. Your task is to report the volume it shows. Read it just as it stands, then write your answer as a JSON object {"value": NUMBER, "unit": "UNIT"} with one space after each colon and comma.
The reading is {"value": 23.20, "unit": "ft³"}
